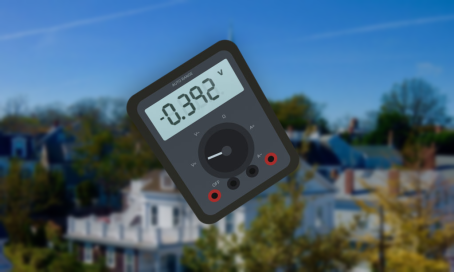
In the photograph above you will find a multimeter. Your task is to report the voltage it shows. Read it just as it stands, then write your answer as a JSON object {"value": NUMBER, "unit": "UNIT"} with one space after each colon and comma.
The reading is {"value": -0.392, "unit": "V"}
